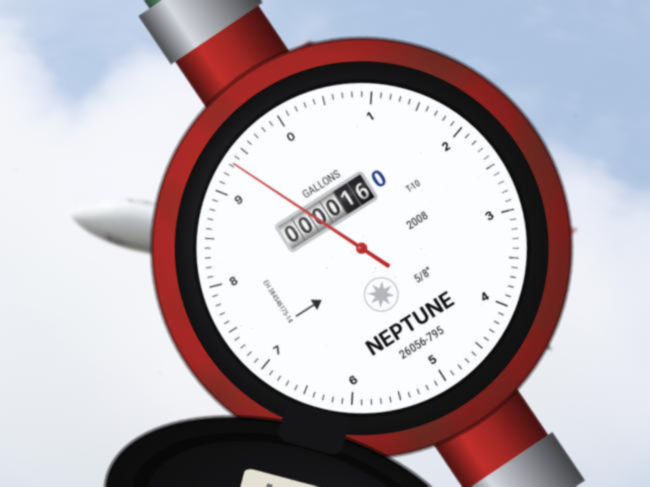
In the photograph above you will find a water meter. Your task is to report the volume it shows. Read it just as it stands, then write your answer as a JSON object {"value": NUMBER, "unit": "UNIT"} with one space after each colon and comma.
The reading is {"value": 159.3, "unit": "gal"}
